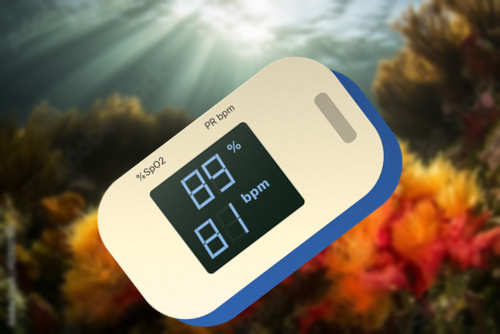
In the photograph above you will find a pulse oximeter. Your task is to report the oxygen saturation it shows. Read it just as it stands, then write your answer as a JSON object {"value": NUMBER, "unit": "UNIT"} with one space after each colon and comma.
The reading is {"value": 89, "unit": "%"}
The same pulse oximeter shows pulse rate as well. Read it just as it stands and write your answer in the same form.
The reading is {"value": 81, "unit": "bpm"}
